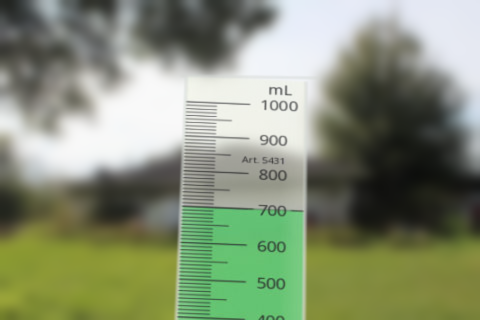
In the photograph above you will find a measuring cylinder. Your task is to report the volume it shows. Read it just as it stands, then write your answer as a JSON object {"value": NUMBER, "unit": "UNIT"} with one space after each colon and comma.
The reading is {"value": 700, "unit": "mL"}
